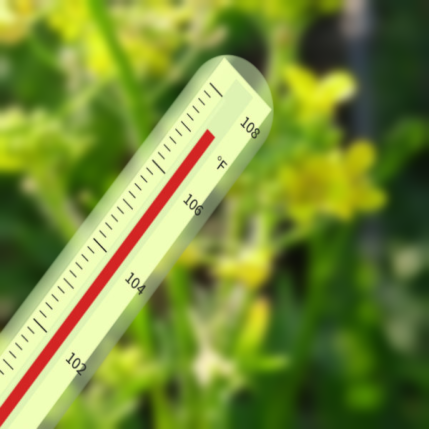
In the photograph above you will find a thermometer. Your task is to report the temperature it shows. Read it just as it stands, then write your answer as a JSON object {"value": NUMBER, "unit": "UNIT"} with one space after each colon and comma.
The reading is {"value": 107.3, "unit": "°F"}
